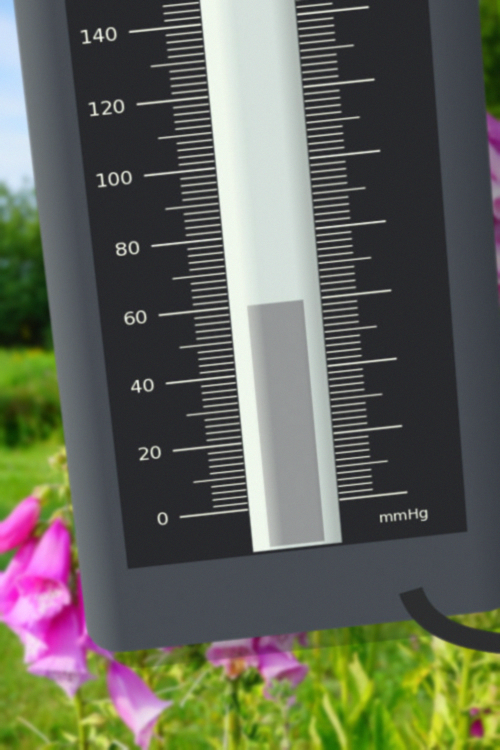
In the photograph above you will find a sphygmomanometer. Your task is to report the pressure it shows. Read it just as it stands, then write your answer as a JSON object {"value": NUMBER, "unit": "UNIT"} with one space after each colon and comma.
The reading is {"value": 60, "unit": "mmHg"}
